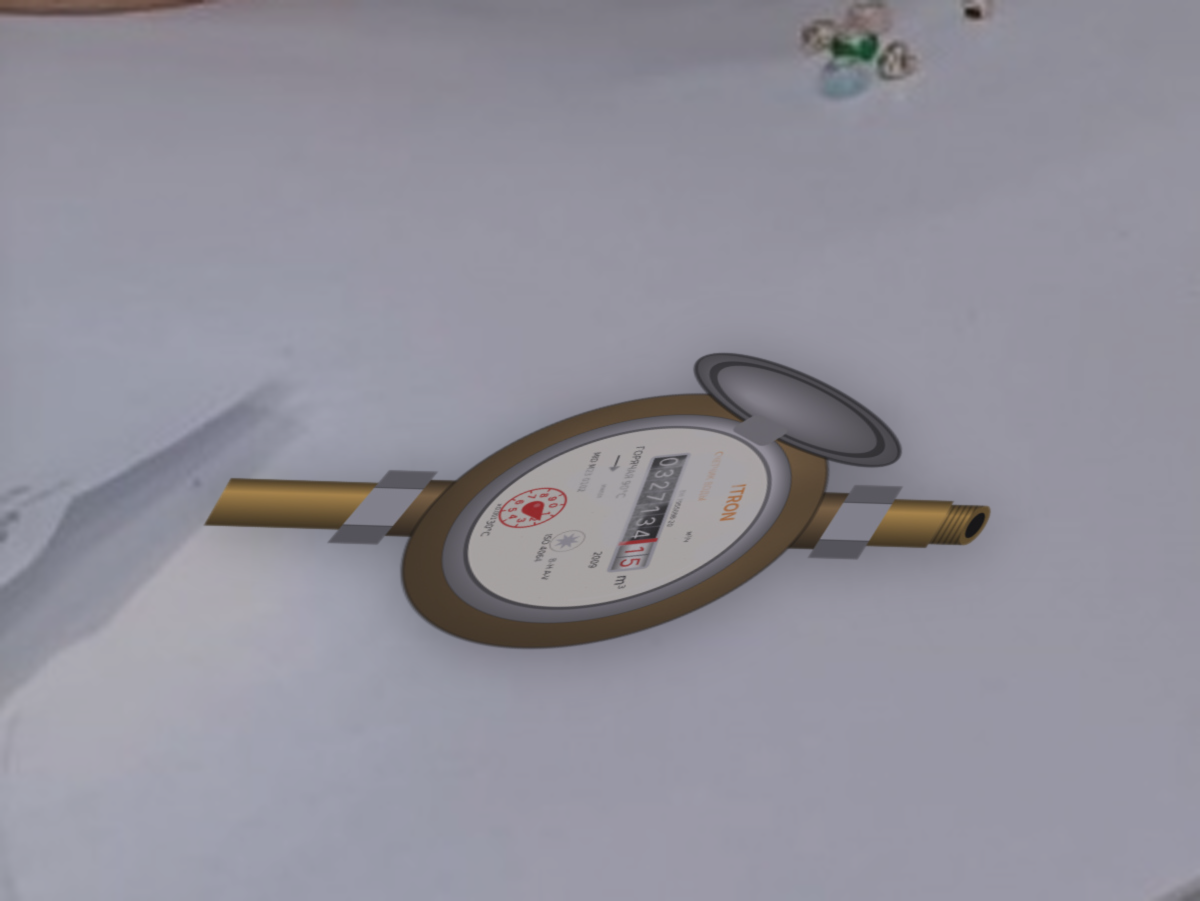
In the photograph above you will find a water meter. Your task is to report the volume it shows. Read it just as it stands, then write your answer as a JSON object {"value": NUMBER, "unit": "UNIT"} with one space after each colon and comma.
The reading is {"value": 327134.151, "unit": "m³"}
